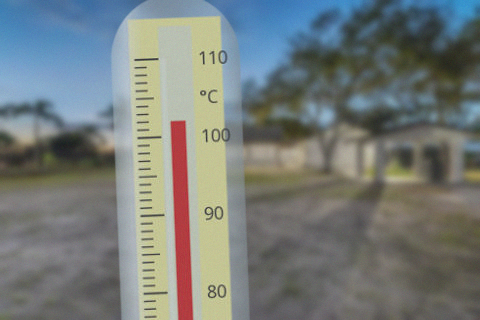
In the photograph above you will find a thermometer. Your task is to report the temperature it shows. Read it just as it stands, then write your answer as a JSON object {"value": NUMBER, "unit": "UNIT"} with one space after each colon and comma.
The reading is {"value": 102, "unit": "°C"}
